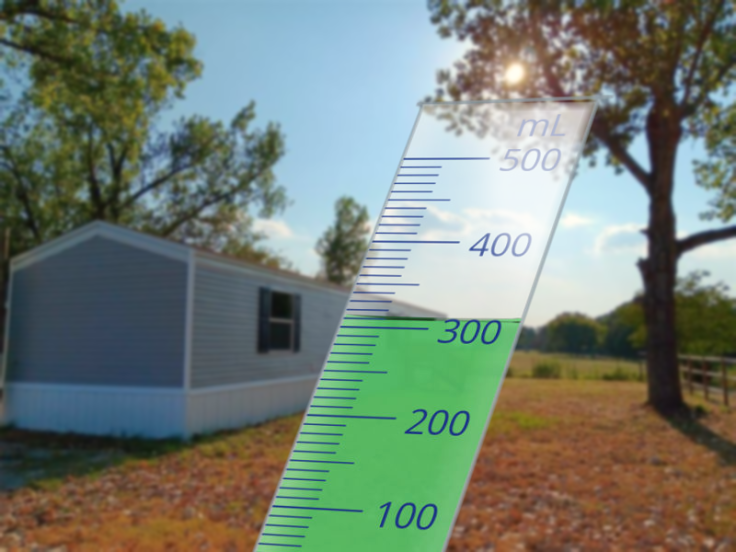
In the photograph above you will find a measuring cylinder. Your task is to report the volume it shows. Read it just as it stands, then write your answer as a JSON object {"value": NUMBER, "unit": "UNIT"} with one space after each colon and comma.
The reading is {"value": 310, "unit": "mL"}
